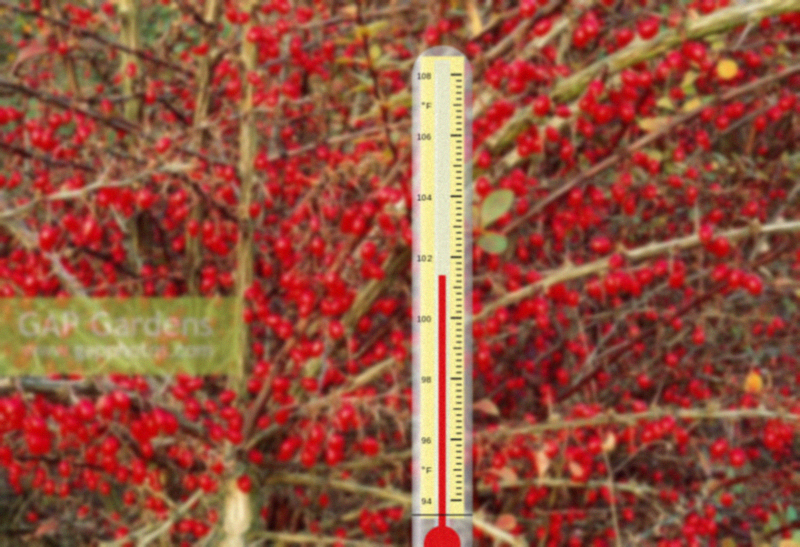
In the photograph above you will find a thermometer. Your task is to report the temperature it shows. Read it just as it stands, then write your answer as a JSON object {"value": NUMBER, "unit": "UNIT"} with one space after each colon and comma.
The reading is {"value": 101.4, "unit": "°F"}
